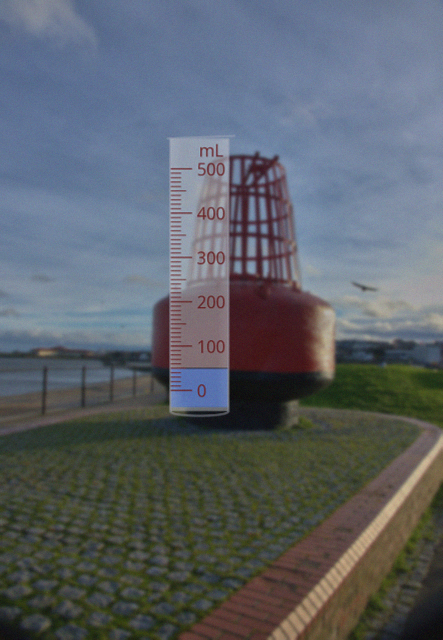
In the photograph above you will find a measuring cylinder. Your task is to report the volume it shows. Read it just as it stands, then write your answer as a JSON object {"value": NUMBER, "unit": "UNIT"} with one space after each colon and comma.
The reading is {"value": 50, "unit": "mL"}
